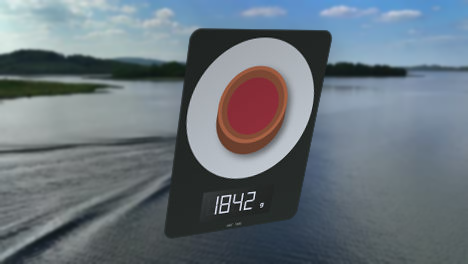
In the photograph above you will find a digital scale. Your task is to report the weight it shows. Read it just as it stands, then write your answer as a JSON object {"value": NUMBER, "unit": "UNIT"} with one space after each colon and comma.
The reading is {"value": 1842, "unit": "g"}
